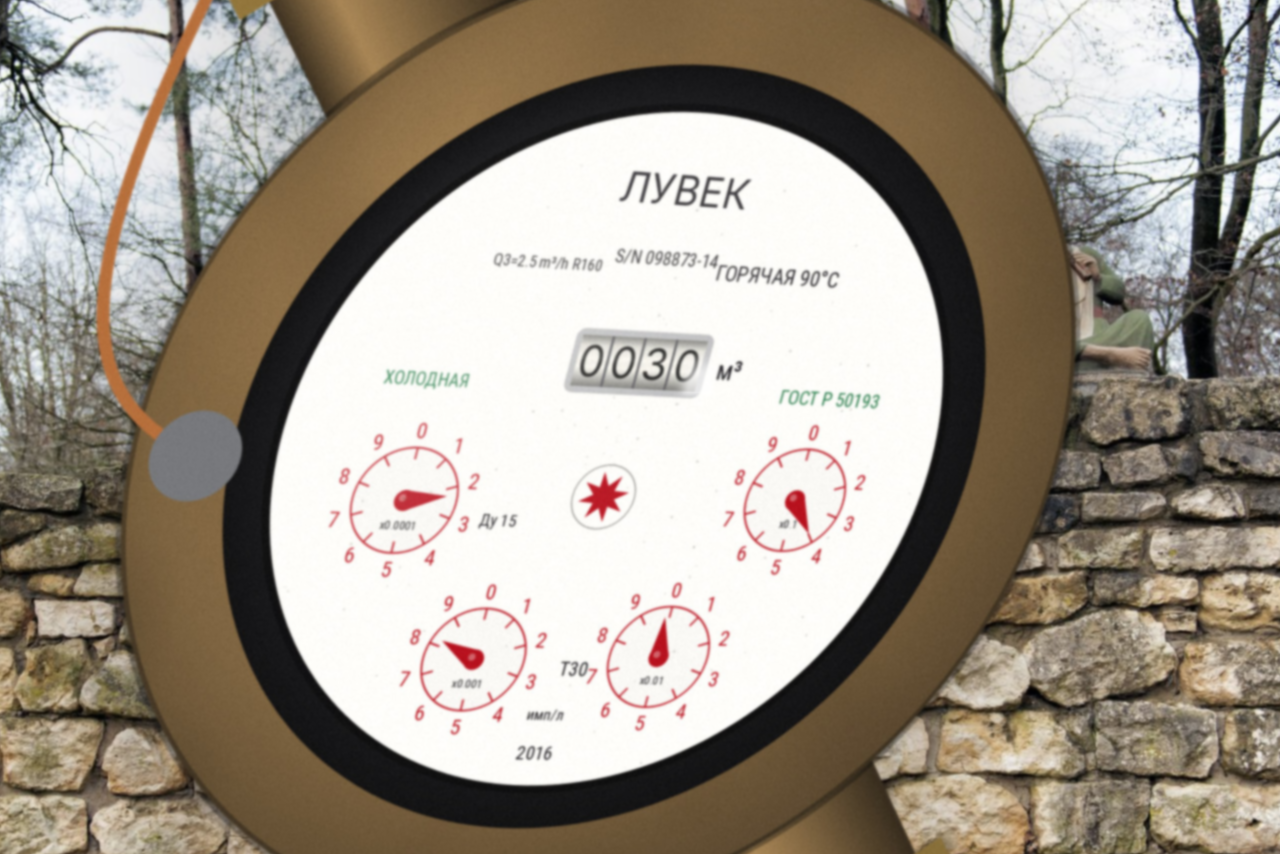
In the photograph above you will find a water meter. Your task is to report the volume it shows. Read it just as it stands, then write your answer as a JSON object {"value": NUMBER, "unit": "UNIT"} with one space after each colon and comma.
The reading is {"value": 30.3982, "unit": "m³"}
